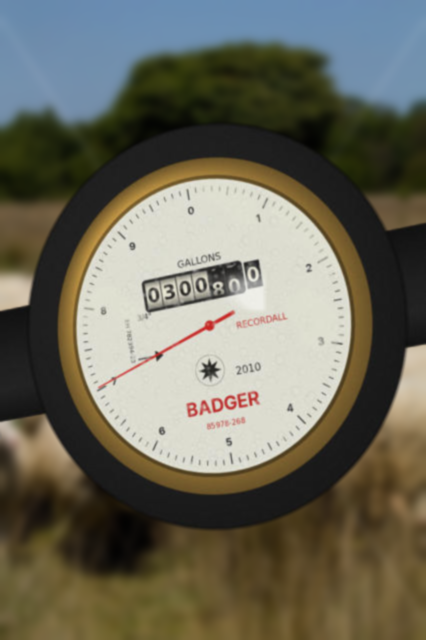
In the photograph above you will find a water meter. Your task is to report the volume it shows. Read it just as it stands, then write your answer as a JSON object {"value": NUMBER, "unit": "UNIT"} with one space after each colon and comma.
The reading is {"value": 300797.0, "unit": "gal"}
